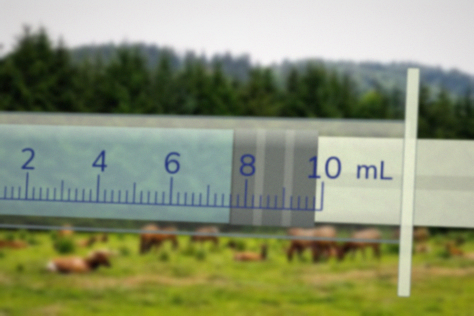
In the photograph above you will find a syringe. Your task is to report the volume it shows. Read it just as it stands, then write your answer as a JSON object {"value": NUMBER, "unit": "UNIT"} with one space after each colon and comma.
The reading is {"value": 7.6, "unit": "mL"}
